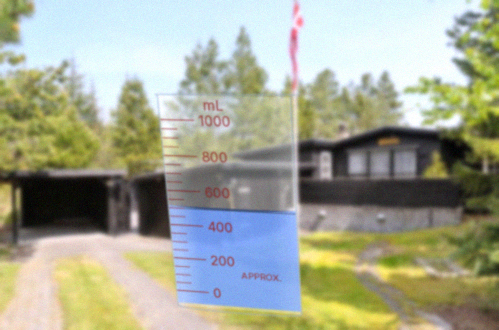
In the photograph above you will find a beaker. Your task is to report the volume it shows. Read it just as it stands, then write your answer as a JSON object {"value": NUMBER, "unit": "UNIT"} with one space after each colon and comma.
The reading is {"value": 500, "unit": "mL"}
